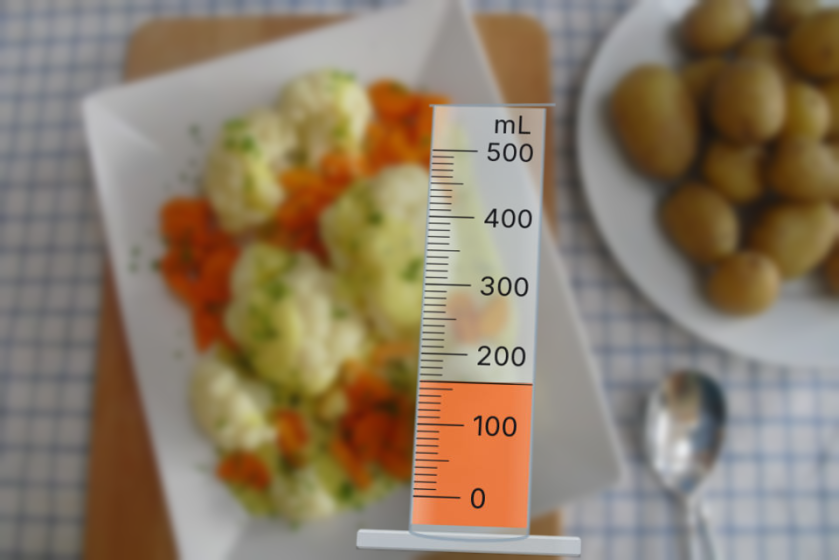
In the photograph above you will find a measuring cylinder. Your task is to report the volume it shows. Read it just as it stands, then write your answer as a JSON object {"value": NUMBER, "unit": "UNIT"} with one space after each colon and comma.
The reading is {"value": 160, "unit": "mL"}
